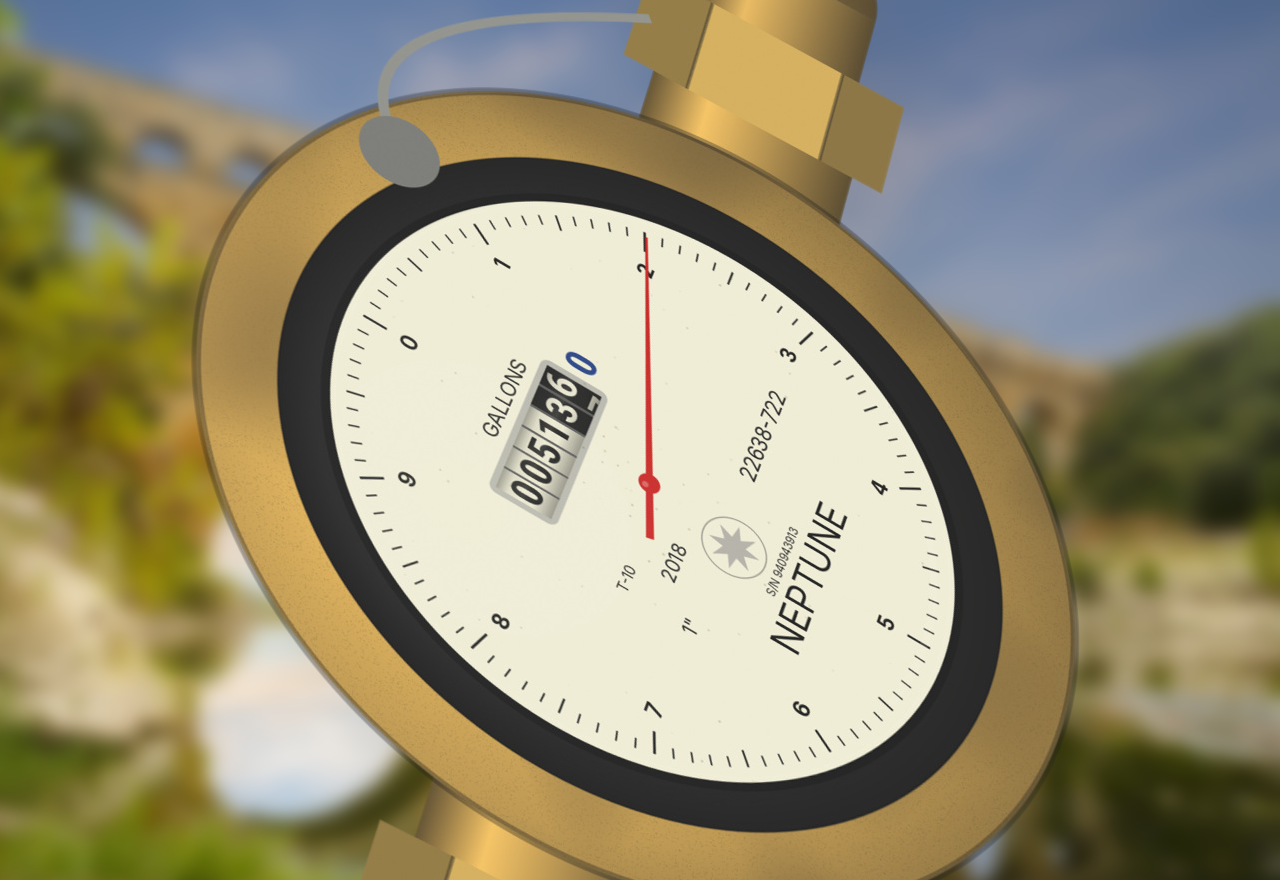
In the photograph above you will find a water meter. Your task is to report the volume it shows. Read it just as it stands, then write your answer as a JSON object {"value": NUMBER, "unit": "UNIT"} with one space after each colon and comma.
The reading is {"value": 51362.0, "unit": "gal"}
